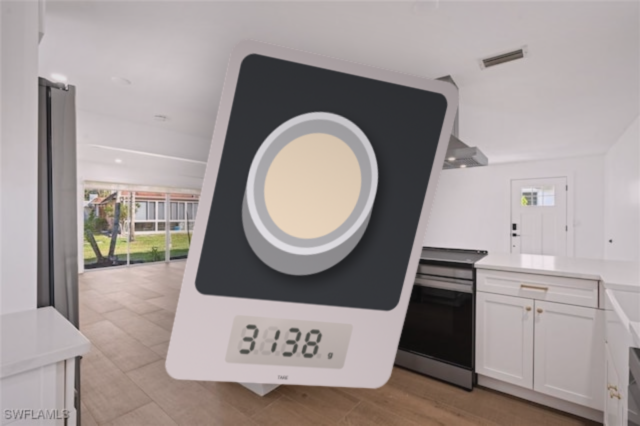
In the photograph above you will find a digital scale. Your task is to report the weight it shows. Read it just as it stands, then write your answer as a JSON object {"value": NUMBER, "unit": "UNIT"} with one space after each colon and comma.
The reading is {"value": 3138, "unit": "g"}
